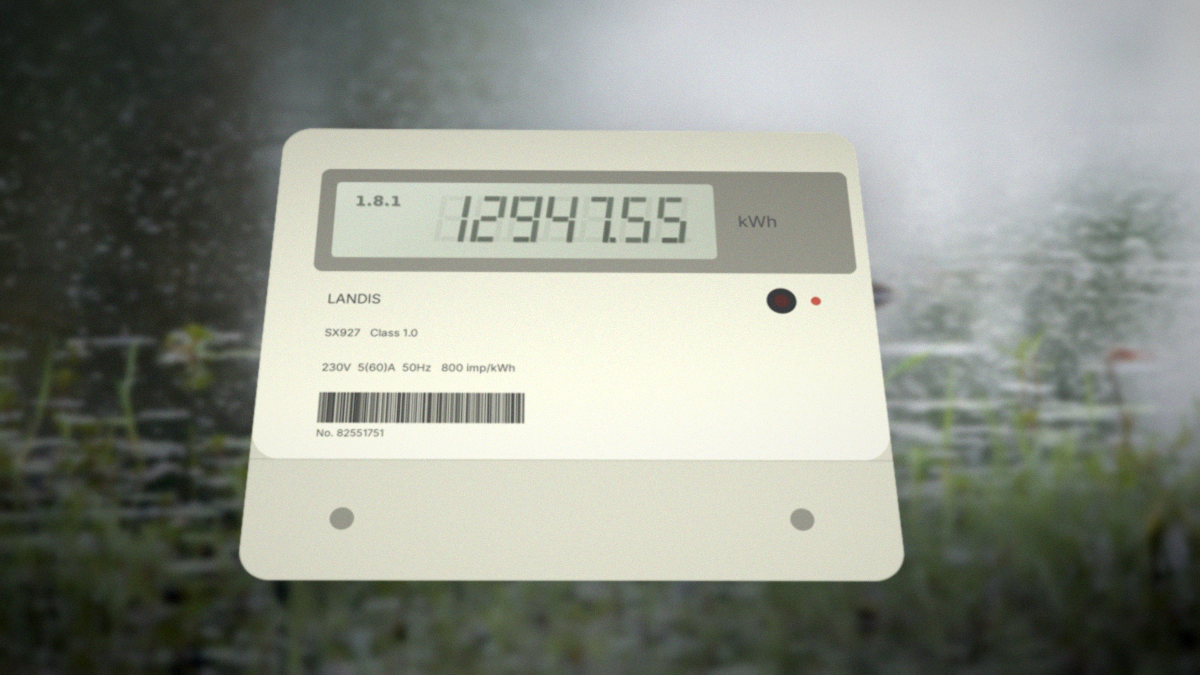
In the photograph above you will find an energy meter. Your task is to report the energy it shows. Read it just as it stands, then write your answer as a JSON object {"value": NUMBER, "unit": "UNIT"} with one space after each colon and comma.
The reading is {"value": 12947.55, "unit": "kWh"}
